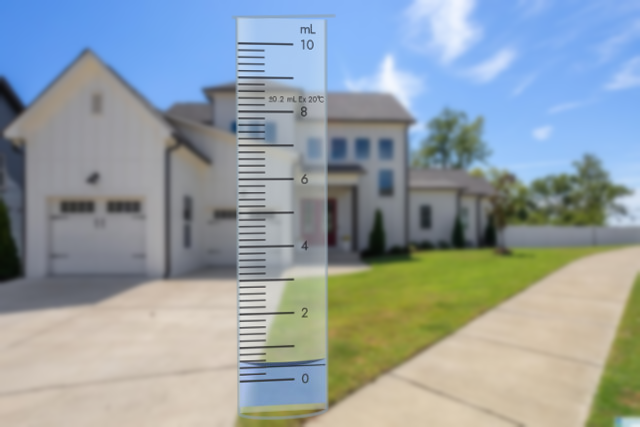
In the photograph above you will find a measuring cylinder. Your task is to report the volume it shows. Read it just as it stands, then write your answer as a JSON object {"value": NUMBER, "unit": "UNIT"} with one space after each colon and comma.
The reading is {"value": 0.4, "unit": "mL"}
